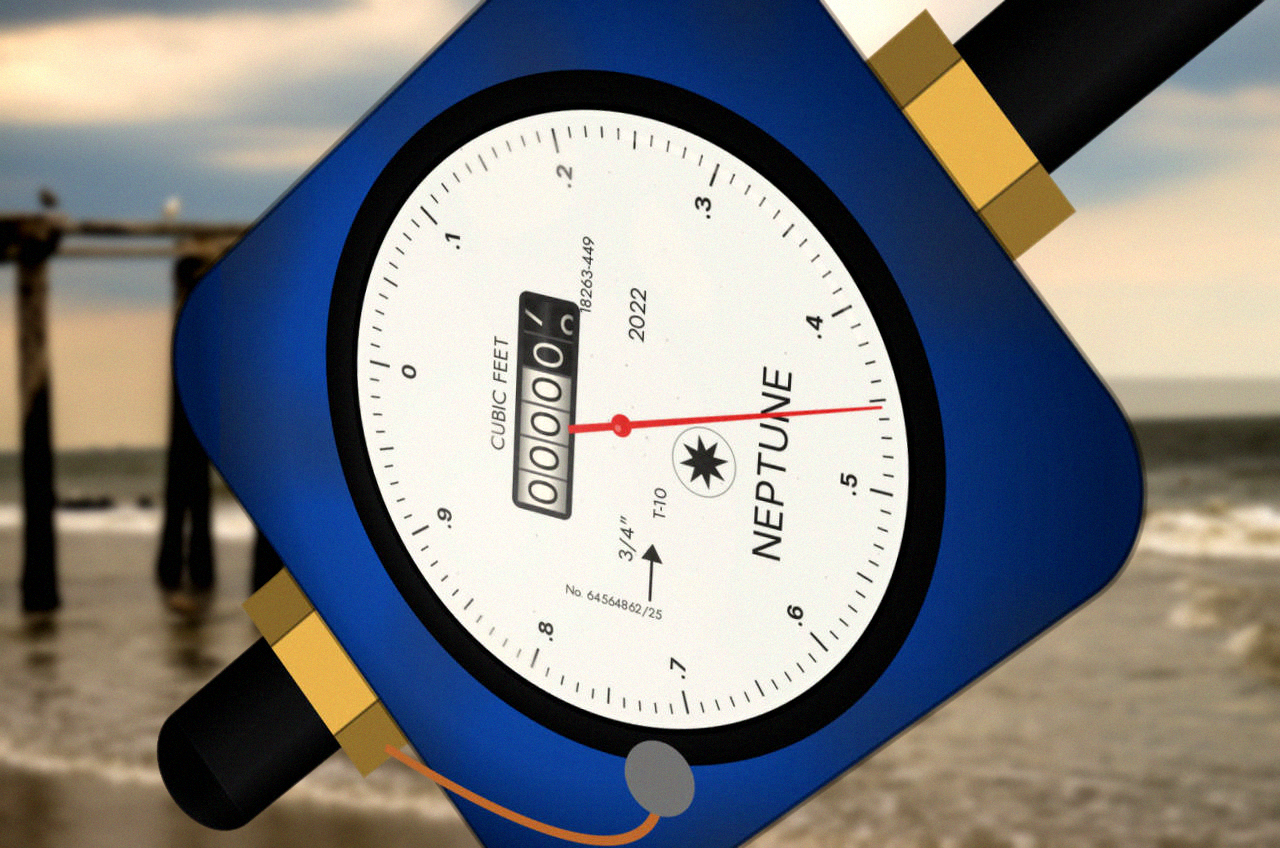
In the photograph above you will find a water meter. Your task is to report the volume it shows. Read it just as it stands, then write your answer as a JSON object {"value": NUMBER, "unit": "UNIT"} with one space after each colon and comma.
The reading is {"value": 7.45, "unit": "ft³"}
